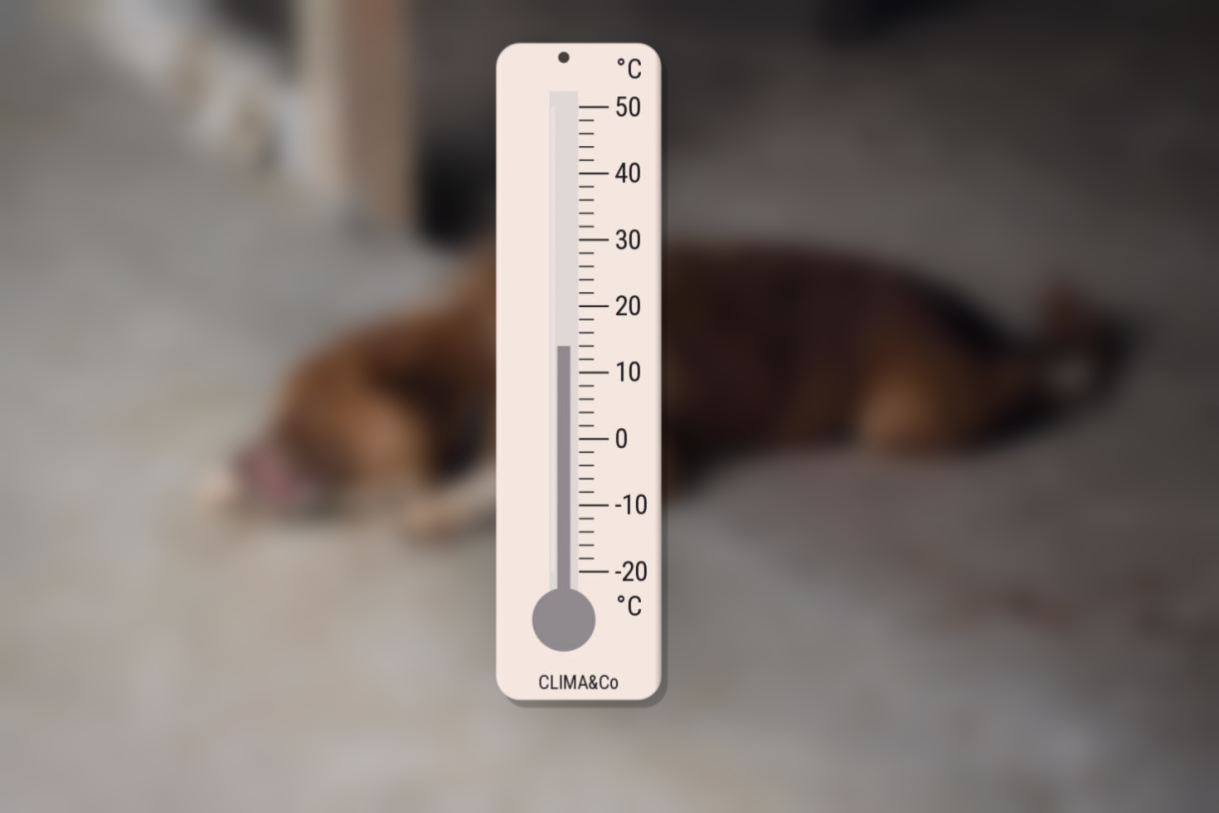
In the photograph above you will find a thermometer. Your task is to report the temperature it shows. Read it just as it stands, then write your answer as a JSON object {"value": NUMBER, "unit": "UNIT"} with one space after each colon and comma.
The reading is {"value": 14, "unit": "°C"}
